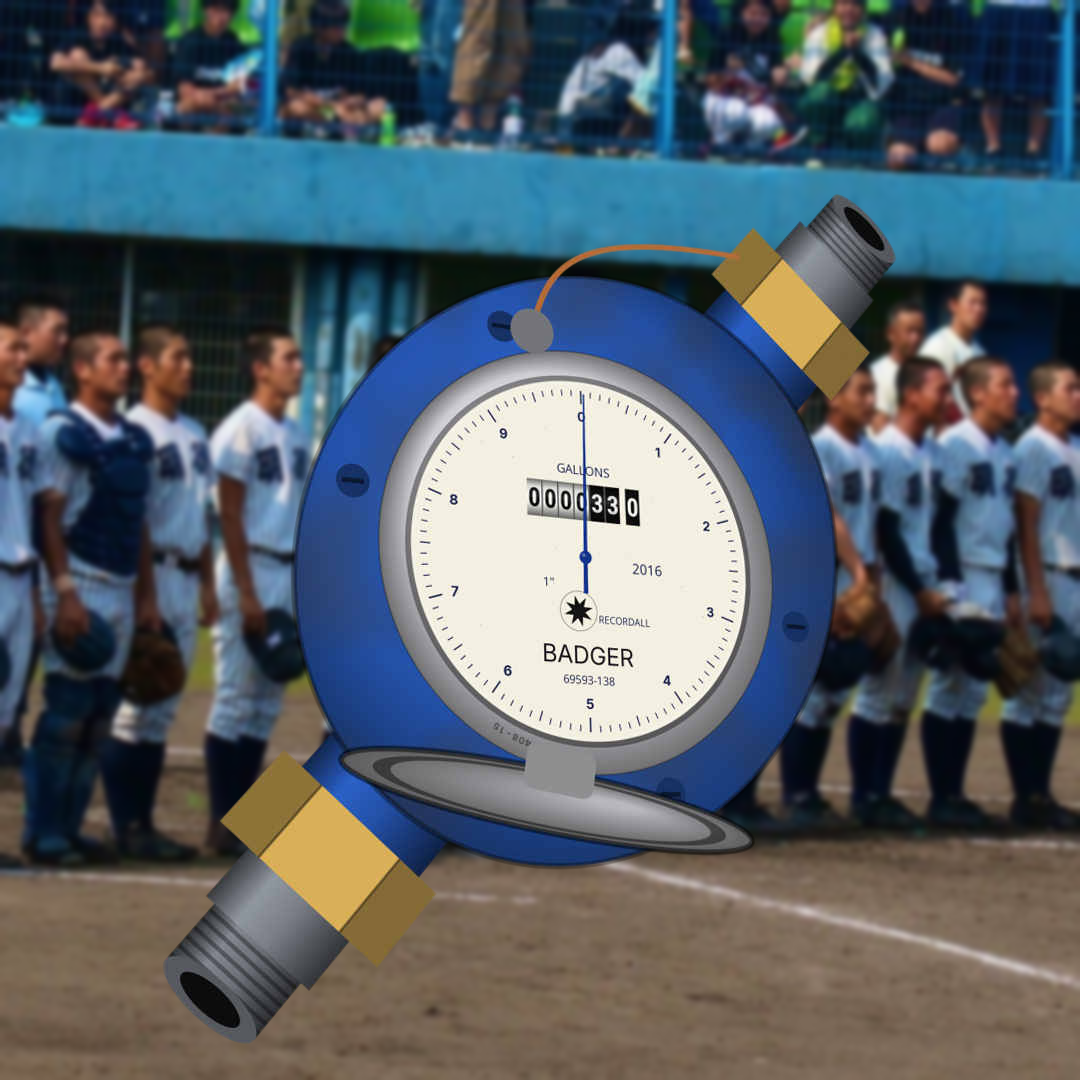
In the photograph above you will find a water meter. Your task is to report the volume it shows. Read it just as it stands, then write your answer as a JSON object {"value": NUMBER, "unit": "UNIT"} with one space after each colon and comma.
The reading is {"value": 330.0, "unit": "gal"}
